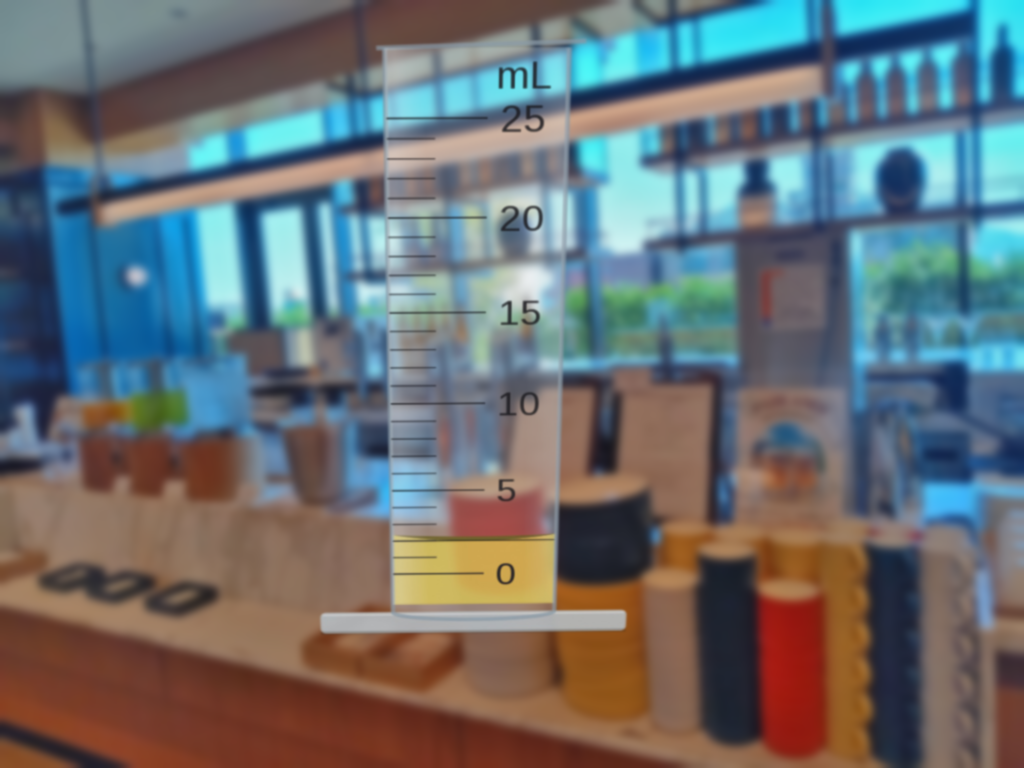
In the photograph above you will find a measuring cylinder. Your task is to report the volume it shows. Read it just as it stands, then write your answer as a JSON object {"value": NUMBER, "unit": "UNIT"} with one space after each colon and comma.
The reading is {"value": 2, "unit": "mL"}
